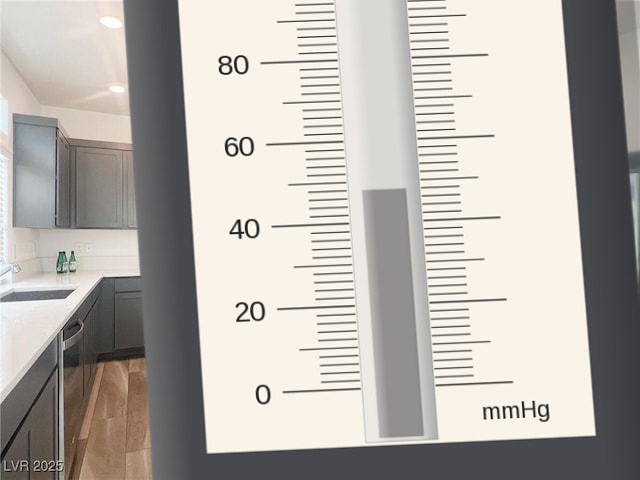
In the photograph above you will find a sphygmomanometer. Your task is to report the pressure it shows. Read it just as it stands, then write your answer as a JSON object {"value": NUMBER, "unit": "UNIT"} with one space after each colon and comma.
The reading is {"value": 48, "unit": "mmHg"}
